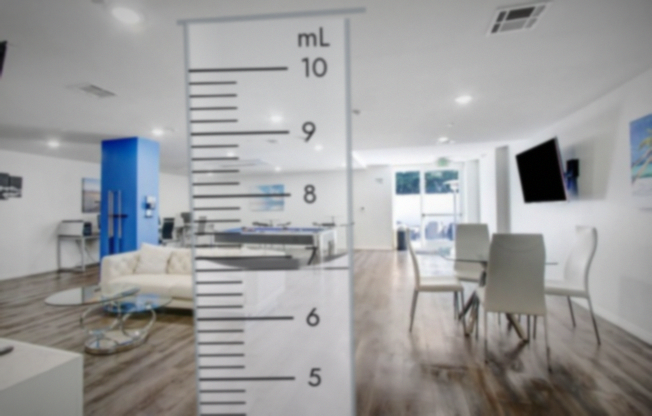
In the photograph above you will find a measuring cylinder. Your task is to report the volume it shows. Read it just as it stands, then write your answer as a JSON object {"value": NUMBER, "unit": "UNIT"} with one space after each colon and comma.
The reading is {"value": 6.8, "unit": "mL"}
